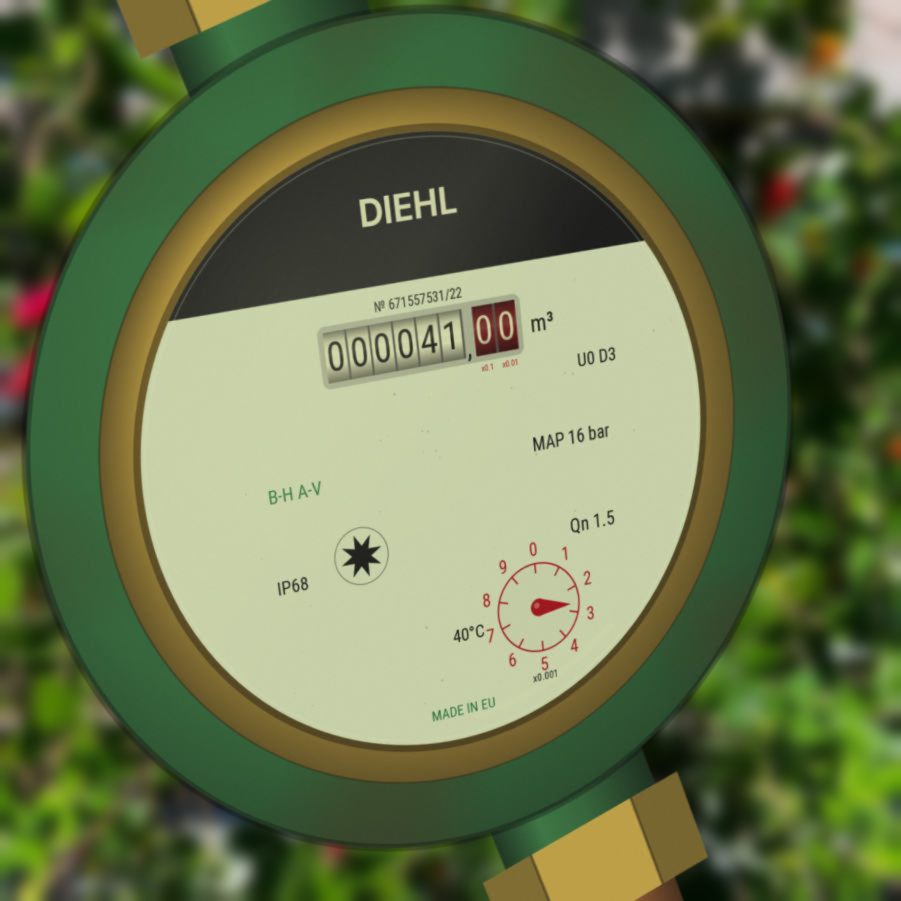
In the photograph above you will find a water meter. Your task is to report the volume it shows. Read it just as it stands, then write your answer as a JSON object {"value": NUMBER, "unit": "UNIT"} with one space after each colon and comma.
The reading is {"value": 41.002, "unit": "m³"}
